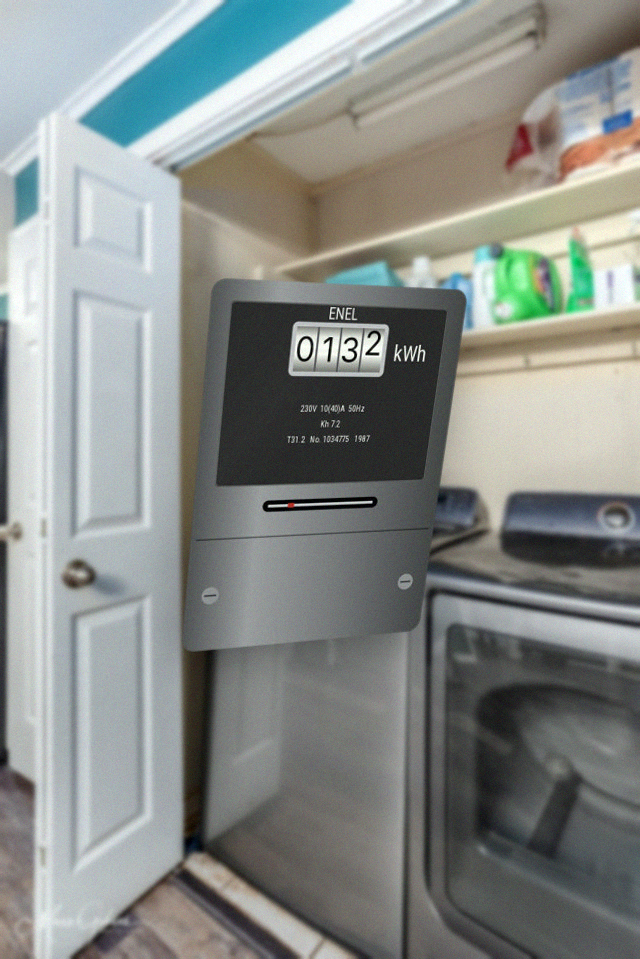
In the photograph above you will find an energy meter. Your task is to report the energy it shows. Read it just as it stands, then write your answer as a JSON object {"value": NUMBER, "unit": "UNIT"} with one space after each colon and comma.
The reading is {"value": 132, "unit": "kWh"}
